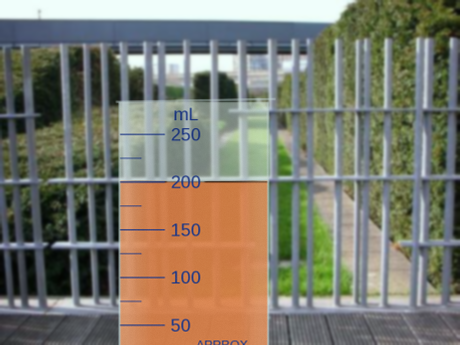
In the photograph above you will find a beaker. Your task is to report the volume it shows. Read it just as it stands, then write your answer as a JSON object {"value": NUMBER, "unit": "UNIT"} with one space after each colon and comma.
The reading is {"value": 200, "unit": "mL"}
